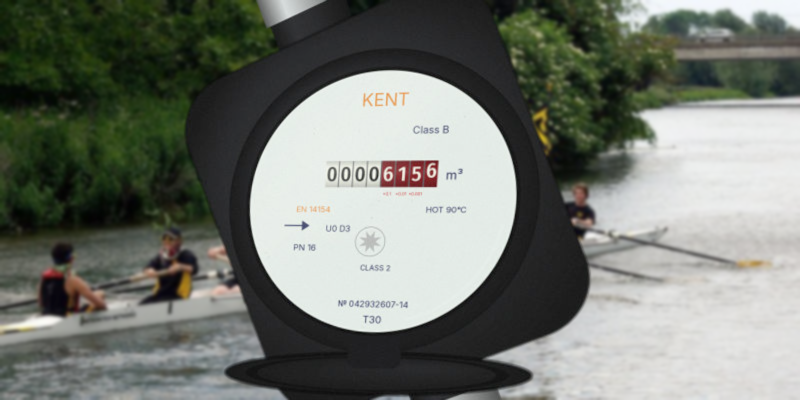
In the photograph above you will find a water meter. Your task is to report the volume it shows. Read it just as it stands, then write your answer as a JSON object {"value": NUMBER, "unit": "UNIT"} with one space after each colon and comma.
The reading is {"value": 0.6156, "unit": "m³"}
